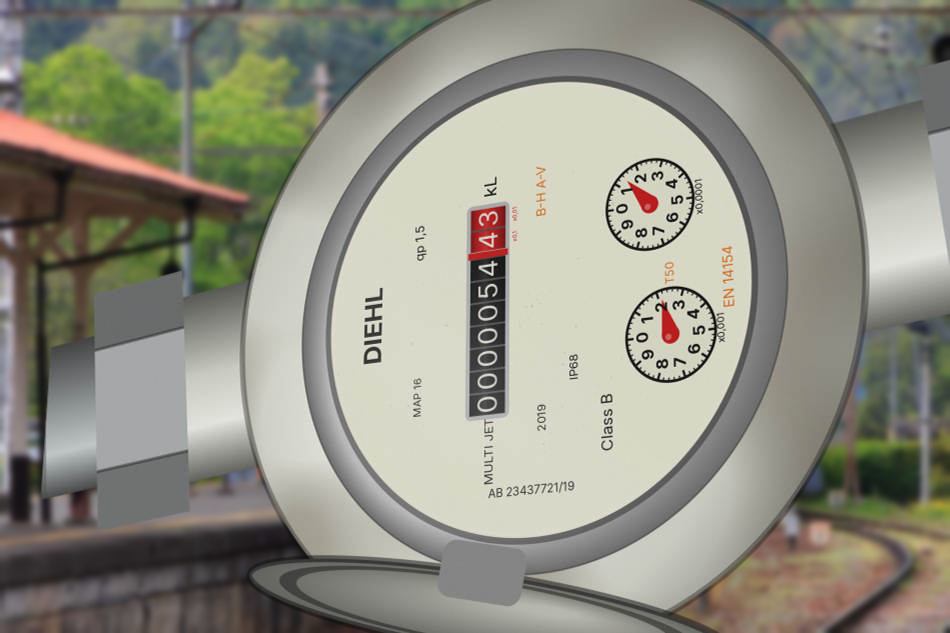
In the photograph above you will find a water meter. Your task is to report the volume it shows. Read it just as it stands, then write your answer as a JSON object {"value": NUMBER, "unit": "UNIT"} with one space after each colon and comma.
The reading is {"value": 54.4321, "unit": "kL"}
